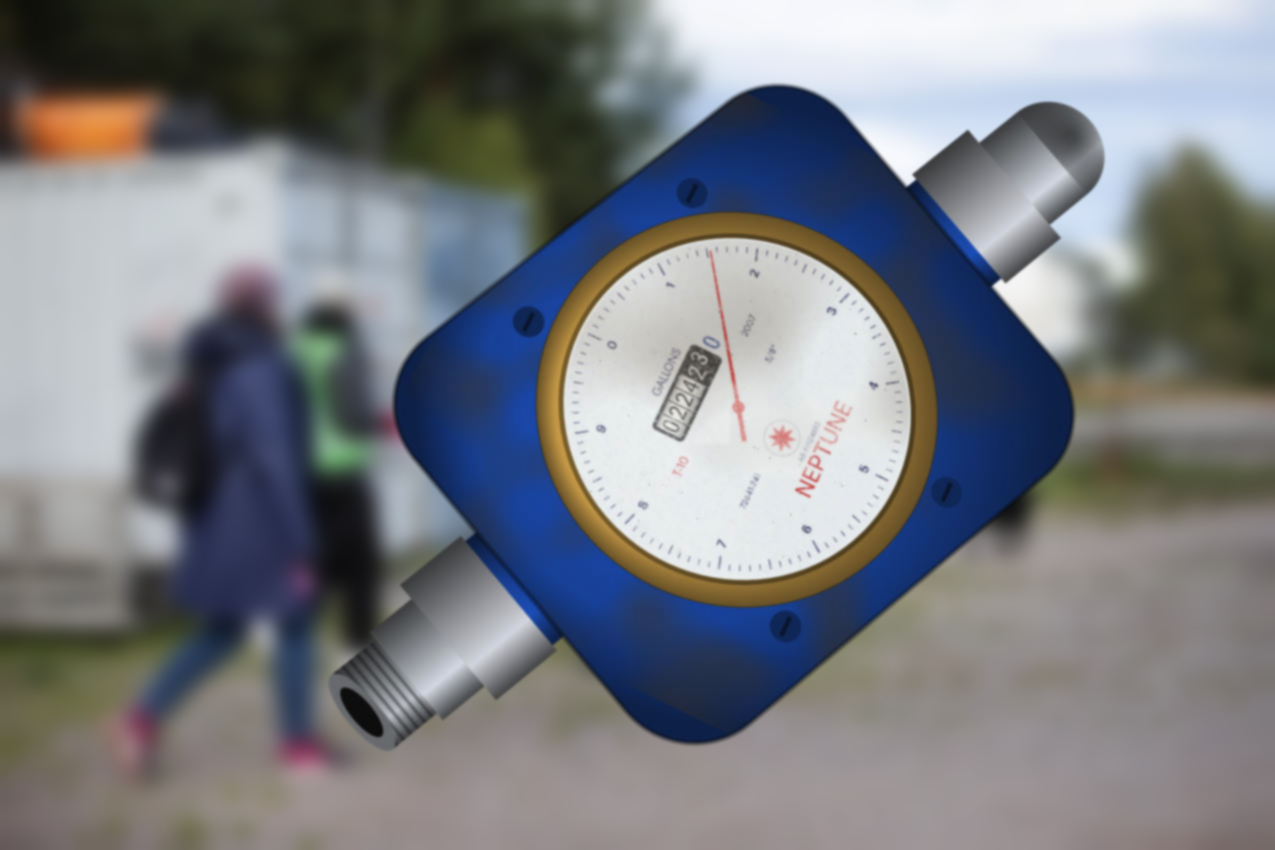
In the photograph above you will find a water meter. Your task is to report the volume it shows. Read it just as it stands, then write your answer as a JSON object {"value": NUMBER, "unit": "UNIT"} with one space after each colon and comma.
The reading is {"value": 224231.5, "unit": "gal"}
